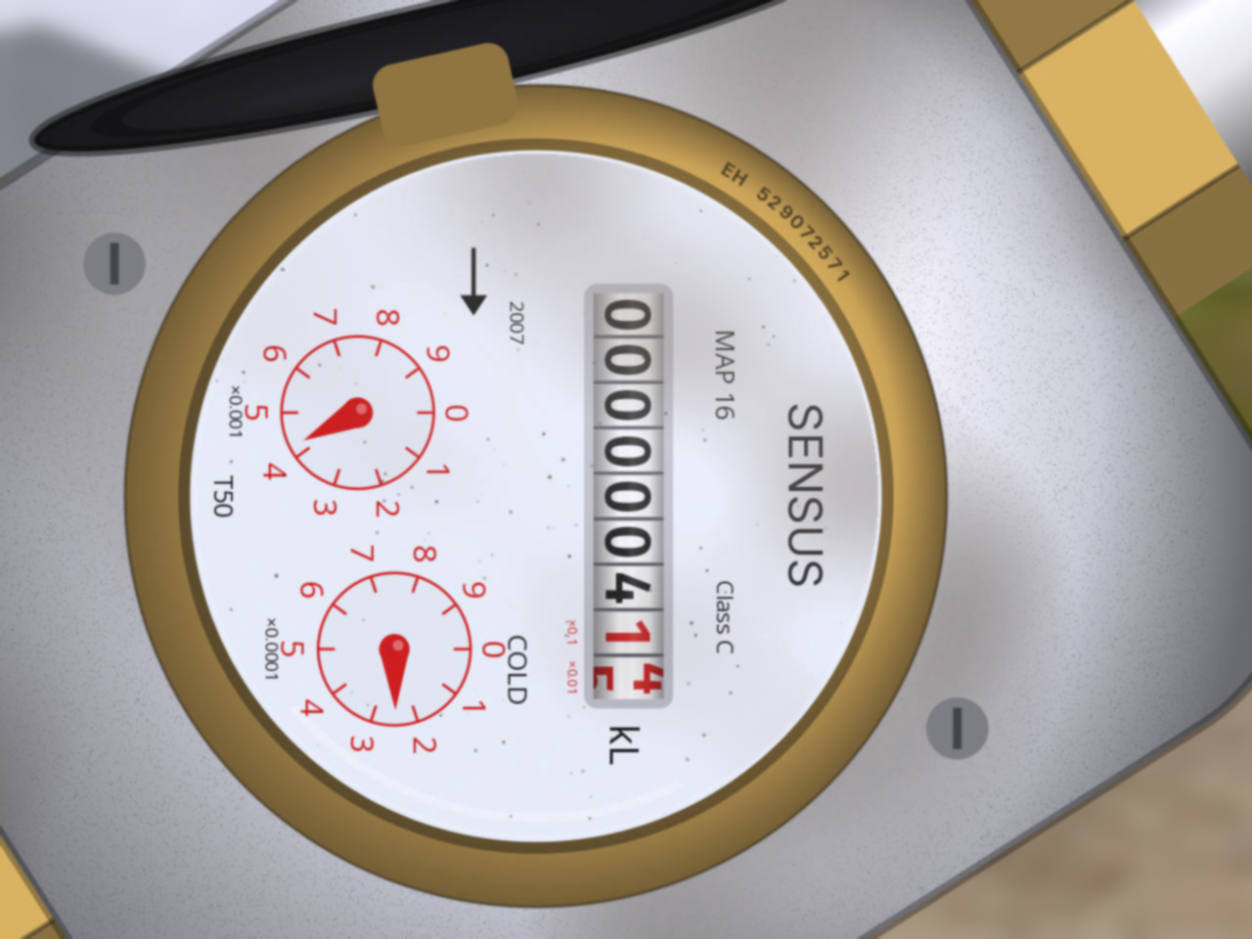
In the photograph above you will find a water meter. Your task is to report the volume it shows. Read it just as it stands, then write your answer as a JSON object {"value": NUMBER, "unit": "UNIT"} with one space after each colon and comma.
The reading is {"value": 4.1442, "unit": "kL"}
